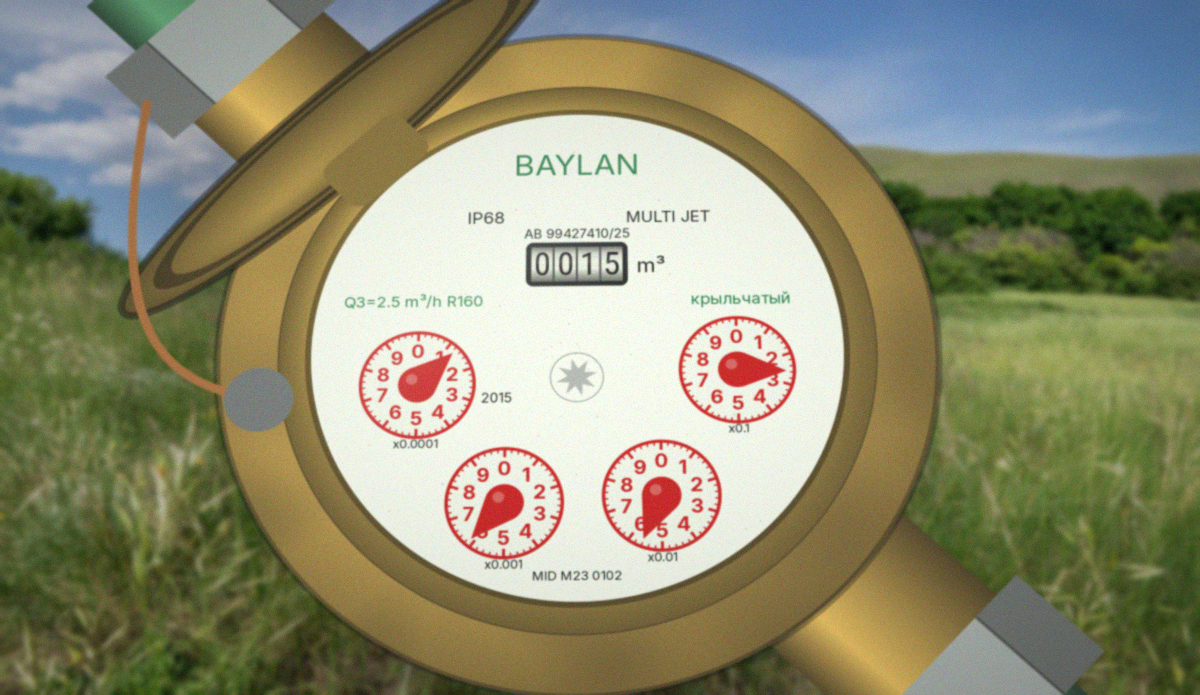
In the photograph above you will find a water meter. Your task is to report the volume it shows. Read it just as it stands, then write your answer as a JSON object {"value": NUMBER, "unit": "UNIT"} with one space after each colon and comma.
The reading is {"value": 15.2561, "unit": "m³"}
